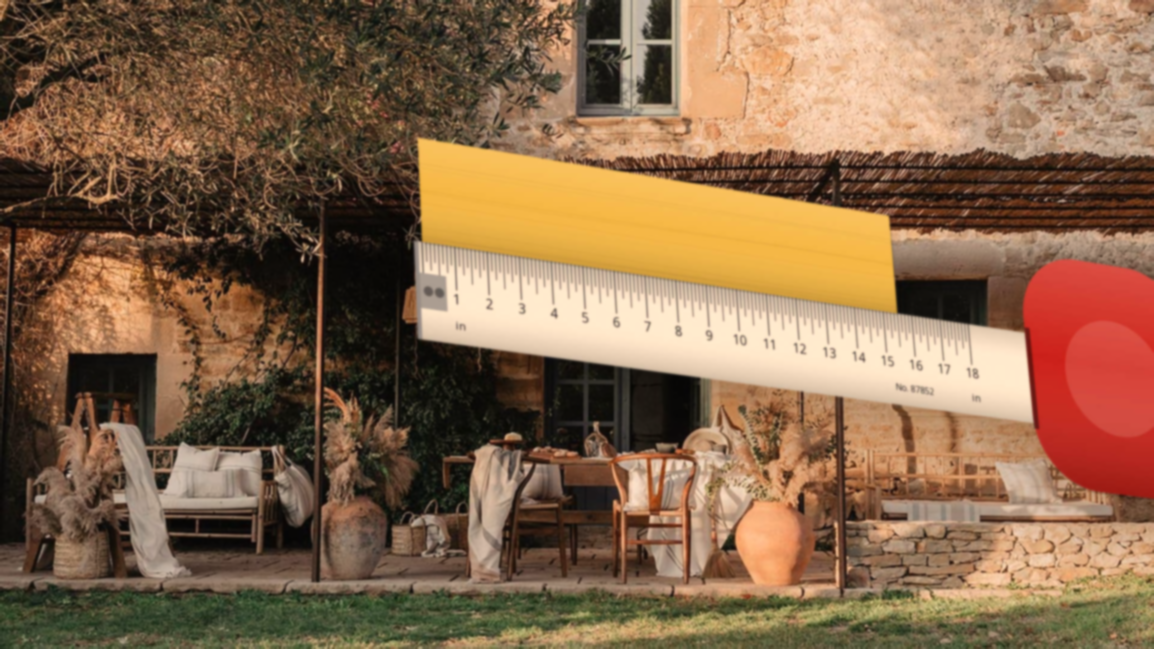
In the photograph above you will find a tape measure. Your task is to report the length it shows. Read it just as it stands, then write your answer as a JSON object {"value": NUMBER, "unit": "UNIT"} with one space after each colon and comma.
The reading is {"value": 15.5, "unit": "in"}
